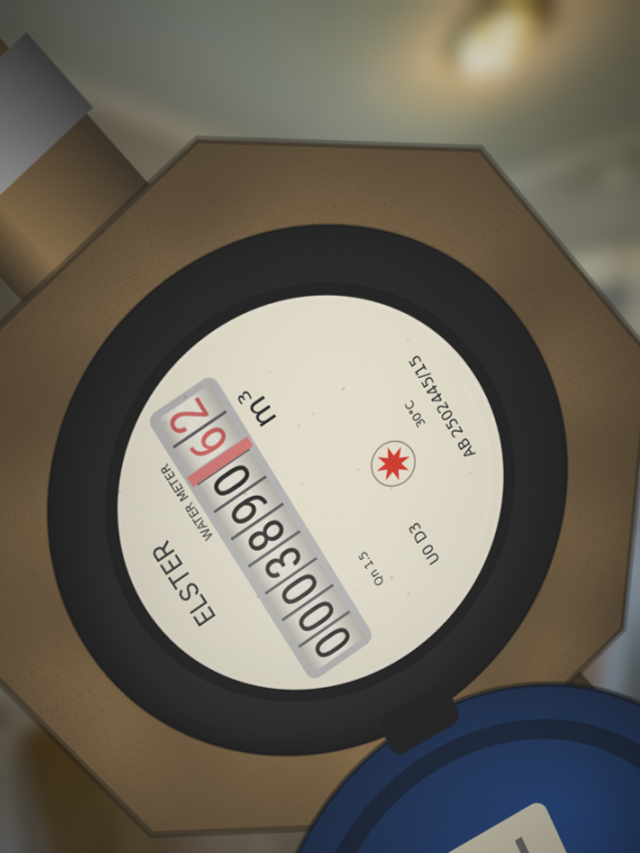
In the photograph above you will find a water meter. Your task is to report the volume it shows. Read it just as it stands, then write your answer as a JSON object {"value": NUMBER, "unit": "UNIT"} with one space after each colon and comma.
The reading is {"value": 3890.62, "unit": "m³"}
